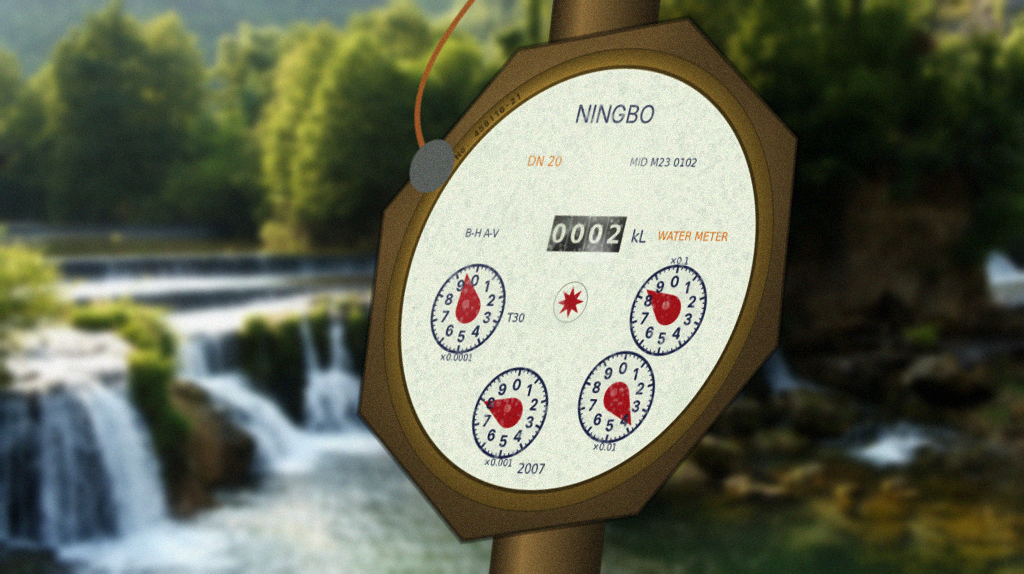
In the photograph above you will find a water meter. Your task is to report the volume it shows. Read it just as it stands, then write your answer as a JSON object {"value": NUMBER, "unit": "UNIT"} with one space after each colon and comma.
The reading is {"value": 2.8379, "unit": "kL"}
